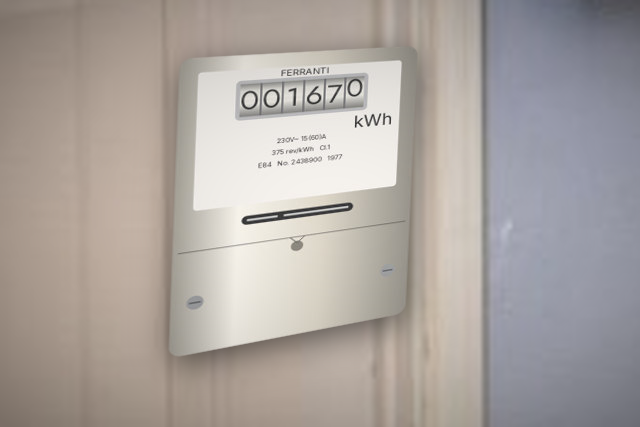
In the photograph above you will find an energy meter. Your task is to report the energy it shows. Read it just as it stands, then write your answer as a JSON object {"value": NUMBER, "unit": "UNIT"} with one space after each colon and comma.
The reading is {"value": 1670, "unit": "kWh"}
